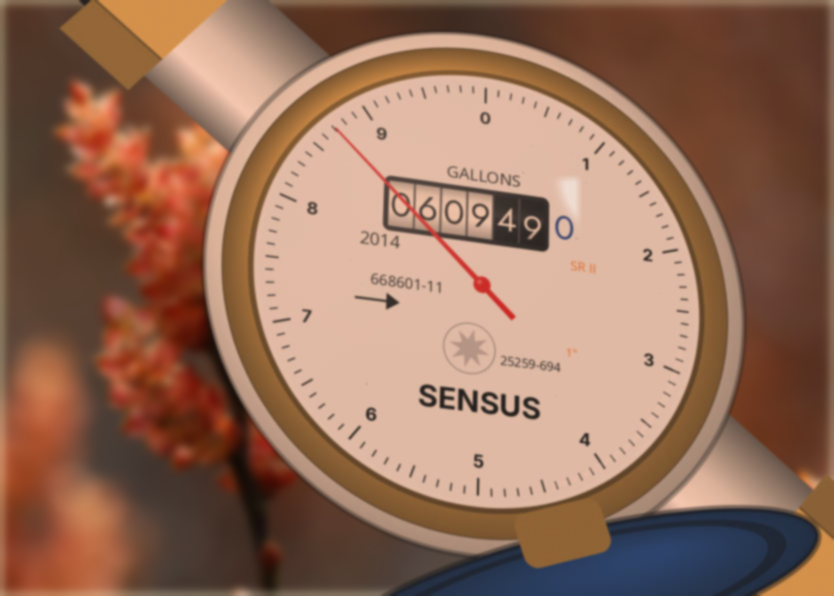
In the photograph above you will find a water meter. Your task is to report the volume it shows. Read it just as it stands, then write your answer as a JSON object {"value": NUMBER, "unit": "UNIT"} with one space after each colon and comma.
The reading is {"value": 609488.7, "unit": "gal"}
